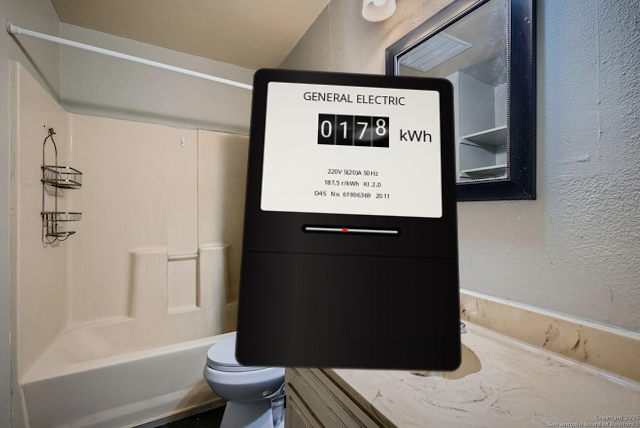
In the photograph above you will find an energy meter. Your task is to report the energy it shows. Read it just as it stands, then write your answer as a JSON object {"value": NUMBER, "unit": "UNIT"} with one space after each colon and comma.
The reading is {"value": 178, "unit": "kWh"}
